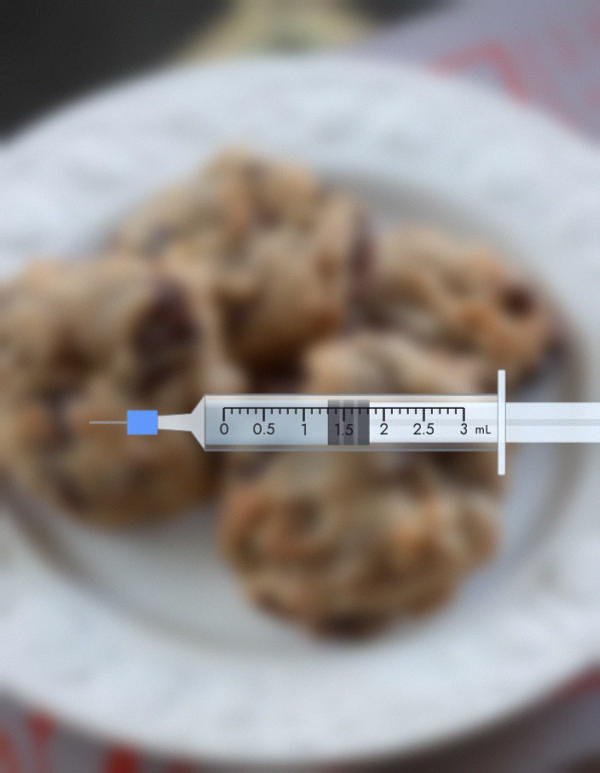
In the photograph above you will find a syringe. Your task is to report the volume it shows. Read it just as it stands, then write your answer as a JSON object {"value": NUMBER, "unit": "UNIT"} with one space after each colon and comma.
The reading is {"value": 1.3, "unit": "mL"}
